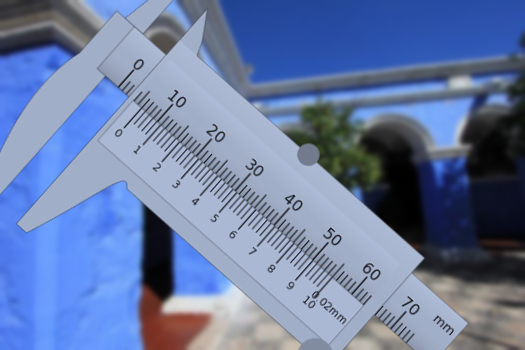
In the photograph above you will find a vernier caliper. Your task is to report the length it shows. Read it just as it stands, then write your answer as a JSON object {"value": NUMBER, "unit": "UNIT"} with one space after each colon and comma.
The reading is {"value": 6.0, "unit": "mm"}
